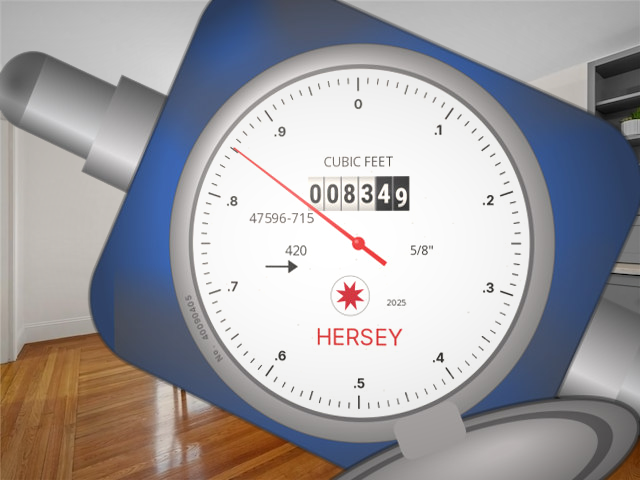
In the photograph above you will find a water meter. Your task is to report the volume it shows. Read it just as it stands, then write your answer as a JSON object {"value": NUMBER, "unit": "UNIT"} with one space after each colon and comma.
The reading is {"value": 8348.85, "unit": "ft³"}
